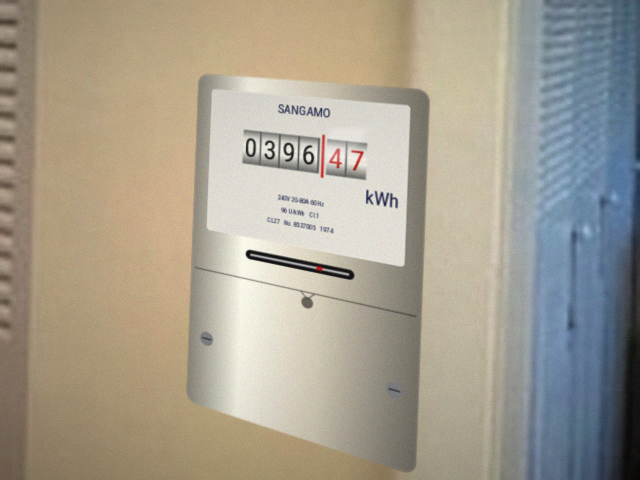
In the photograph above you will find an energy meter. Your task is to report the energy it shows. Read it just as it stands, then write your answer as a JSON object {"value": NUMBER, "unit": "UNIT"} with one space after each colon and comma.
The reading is {"value": 396.47, "unit": "kWh"}
